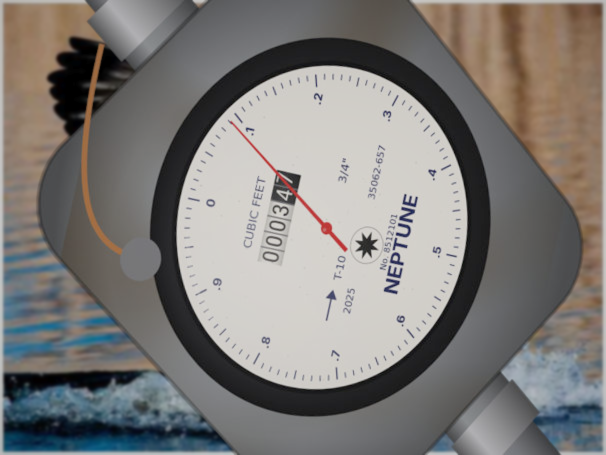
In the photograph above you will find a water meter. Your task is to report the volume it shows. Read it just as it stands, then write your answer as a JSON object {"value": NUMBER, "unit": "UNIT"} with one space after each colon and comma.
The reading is {"value": 347.09, "unit": "ft³"}
